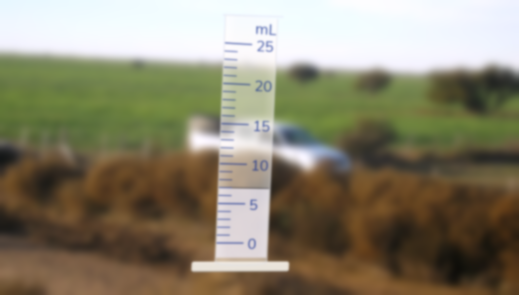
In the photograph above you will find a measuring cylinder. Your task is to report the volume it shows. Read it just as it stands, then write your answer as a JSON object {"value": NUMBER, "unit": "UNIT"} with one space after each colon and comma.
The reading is {"value": 7, "unit": "mL"}
